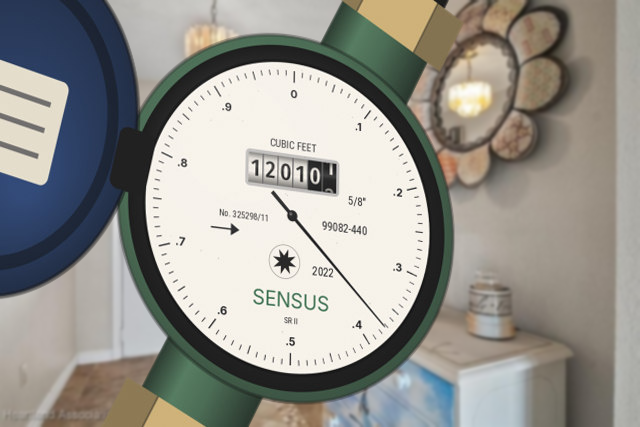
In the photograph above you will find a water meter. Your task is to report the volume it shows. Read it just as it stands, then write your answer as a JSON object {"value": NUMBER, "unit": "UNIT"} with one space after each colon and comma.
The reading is {"value": 120101.37, "unit": "ft³"}
